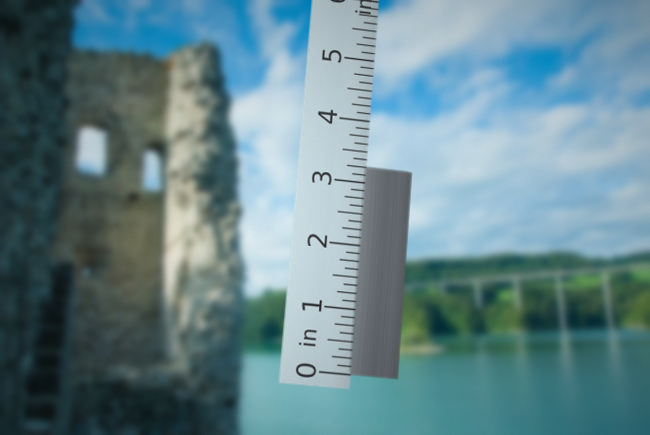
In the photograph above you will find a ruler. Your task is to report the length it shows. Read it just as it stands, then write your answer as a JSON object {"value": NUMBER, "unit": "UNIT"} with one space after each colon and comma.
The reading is {"value": 3.25, "unit": "in"}
